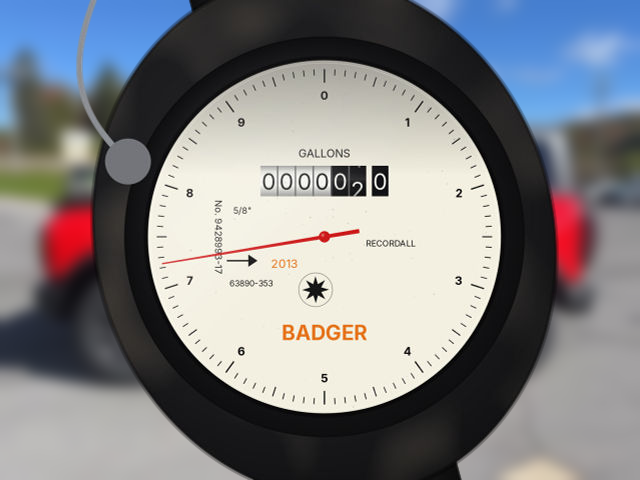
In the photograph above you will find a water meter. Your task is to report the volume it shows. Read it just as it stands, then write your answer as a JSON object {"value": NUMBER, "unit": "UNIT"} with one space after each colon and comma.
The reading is {"value": 17.2, "unit": "gal"}
